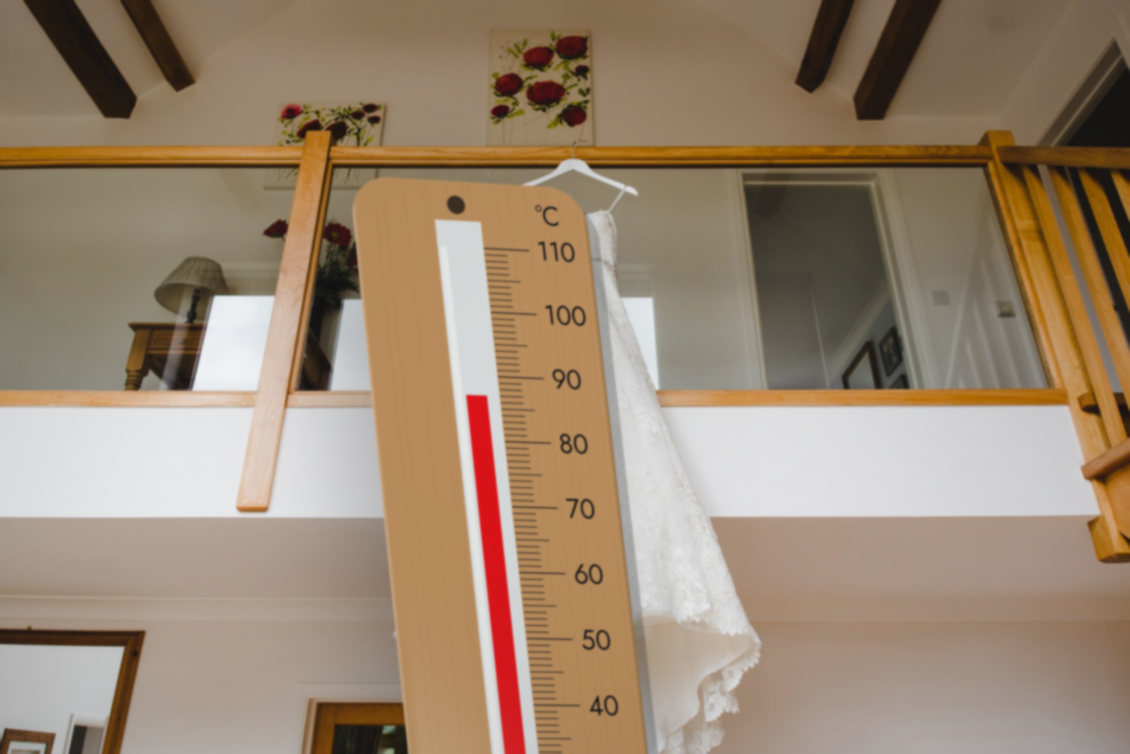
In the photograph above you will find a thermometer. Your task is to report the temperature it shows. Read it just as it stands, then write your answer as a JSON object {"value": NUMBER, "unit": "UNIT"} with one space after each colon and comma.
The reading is {"value": 87, "unit": "°C"}
